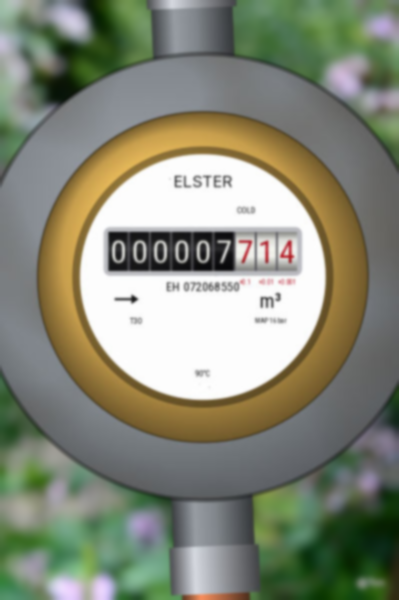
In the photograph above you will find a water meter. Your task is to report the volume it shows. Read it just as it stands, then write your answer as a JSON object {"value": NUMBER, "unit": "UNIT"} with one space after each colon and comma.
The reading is {"value": 7.714, "unit": "m³"}
